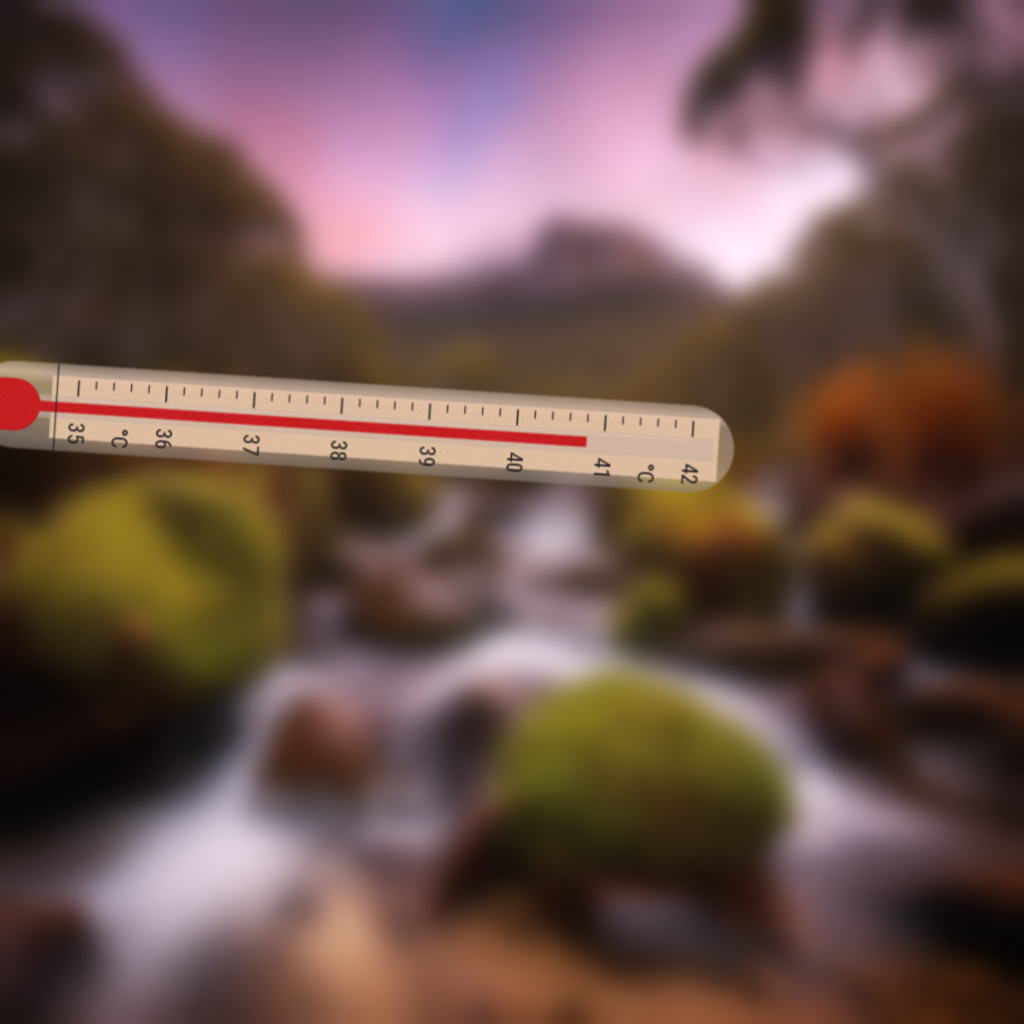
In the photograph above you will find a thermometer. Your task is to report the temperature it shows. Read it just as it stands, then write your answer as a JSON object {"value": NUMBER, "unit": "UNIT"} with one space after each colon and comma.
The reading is {"value": 40.8, "unit": "°C"}
